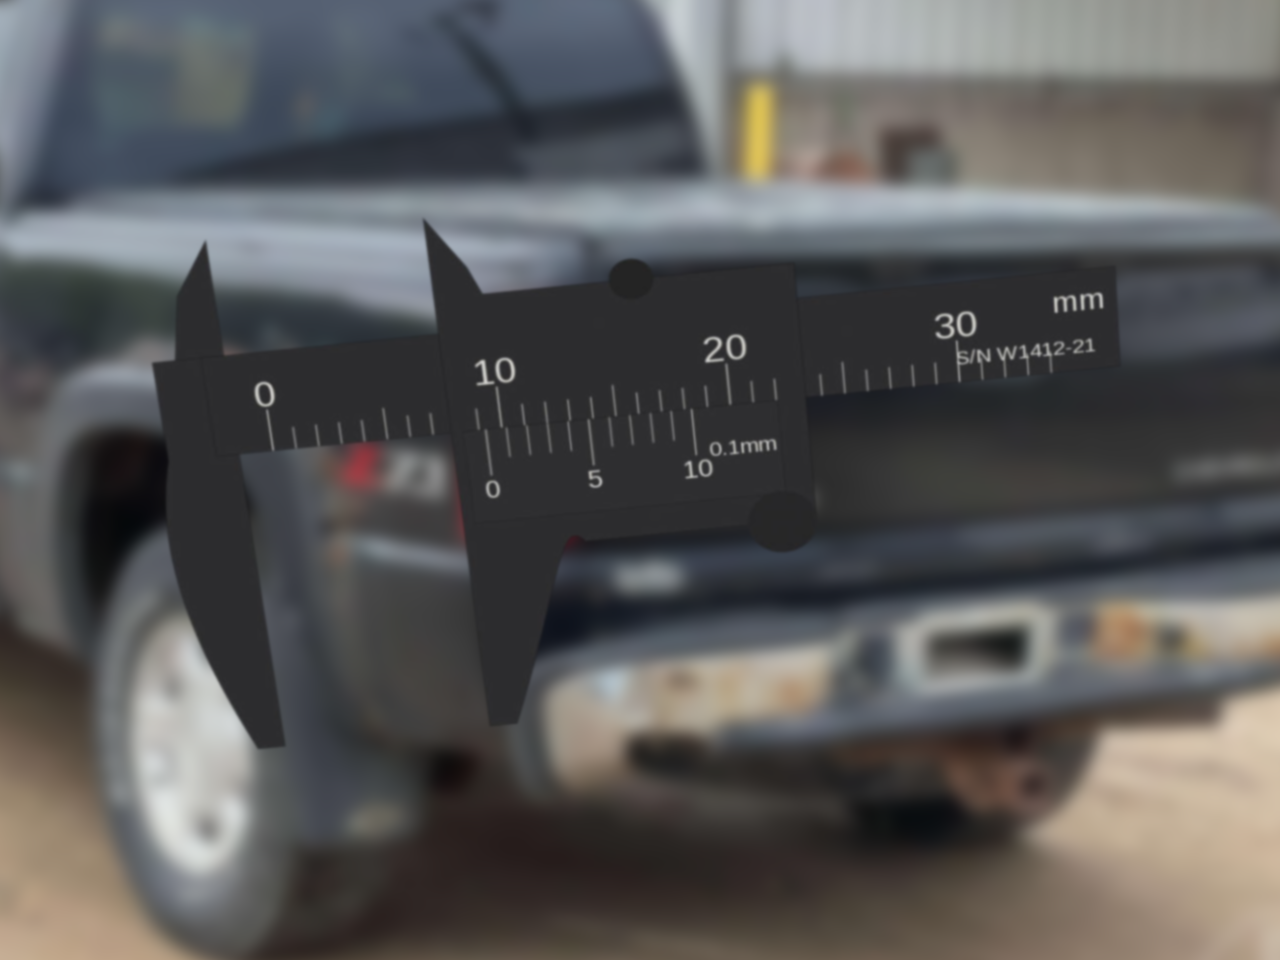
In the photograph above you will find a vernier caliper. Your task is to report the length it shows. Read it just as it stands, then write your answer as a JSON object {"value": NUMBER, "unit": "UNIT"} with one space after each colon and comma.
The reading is {"value": 9.3, "unit": "mm"}
